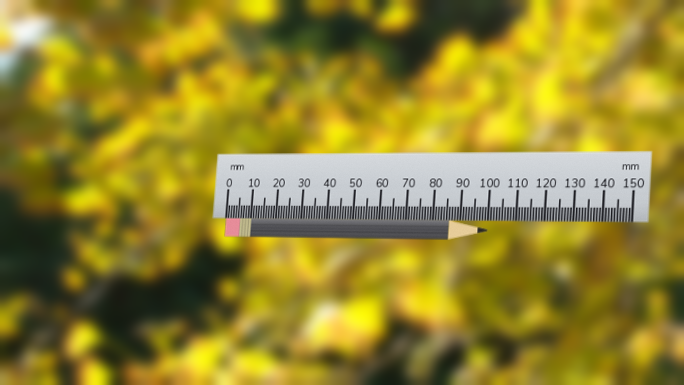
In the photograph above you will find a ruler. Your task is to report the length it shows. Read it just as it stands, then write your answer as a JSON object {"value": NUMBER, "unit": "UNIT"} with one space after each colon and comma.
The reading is {"value": 100, "unit": "mm"}
